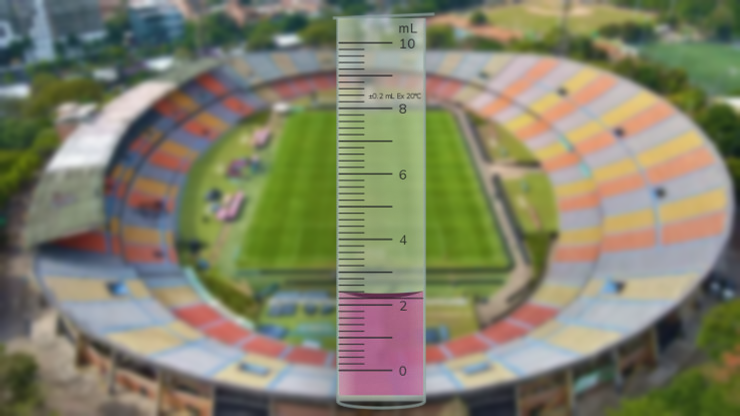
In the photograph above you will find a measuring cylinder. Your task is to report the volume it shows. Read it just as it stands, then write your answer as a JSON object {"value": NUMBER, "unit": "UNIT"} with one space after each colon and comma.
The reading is {"value": 2.2, "unit": "mL"}
